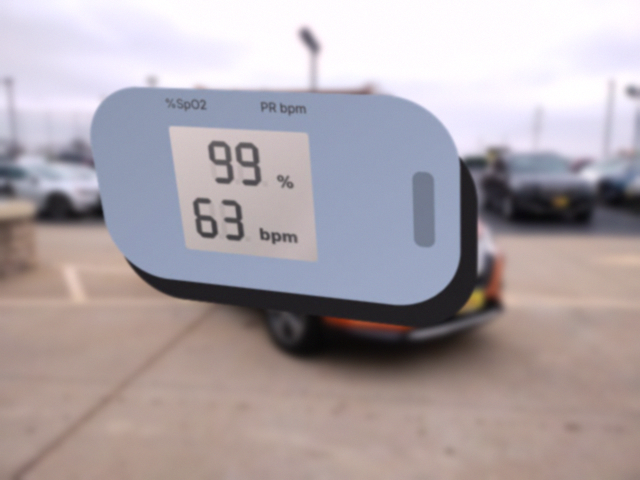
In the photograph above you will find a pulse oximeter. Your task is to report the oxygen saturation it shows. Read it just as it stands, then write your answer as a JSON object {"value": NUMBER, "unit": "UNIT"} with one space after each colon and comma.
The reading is {"value": 99, "unit": "%"}
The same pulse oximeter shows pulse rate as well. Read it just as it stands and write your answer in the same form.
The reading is {"value": 63, "unit": "bpm"}
